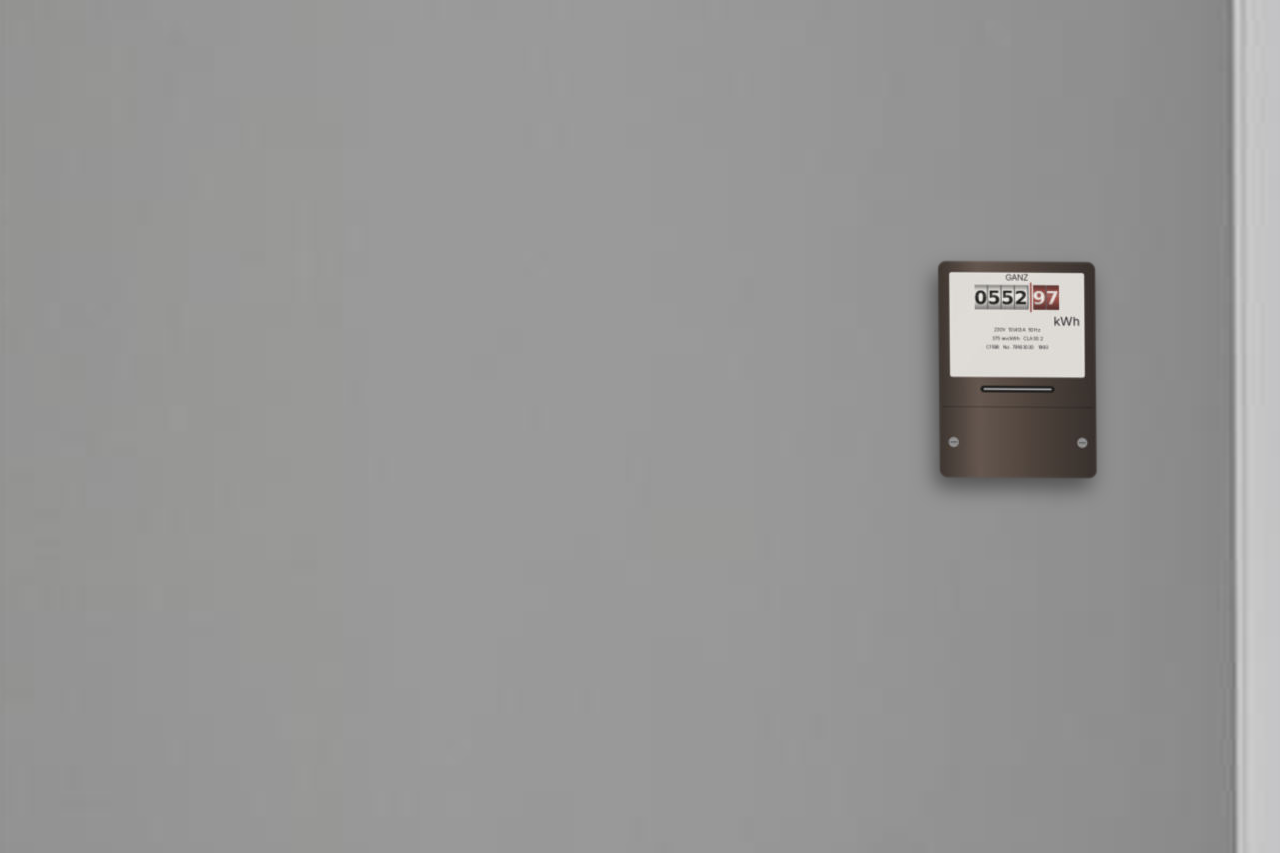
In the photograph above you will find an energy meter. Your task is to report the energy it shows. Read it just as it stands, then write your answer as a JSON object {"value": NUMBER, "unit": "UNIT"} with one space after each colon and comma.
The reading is {"value": 552.97, "unit": "kWh"}
